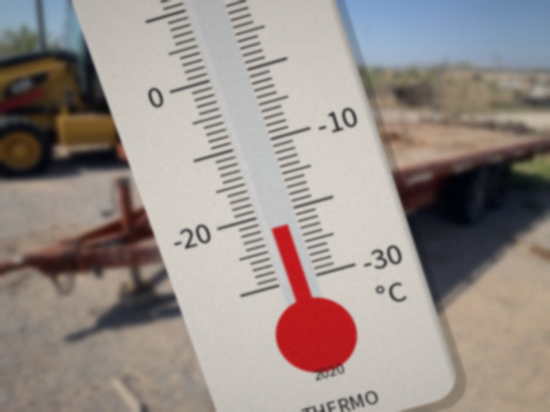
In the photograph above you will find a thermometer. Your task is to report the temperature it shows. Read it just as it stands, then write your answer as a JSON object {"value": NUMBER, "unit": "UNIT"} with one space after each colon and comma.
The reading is {"value": -22, "unit": "°C"}
